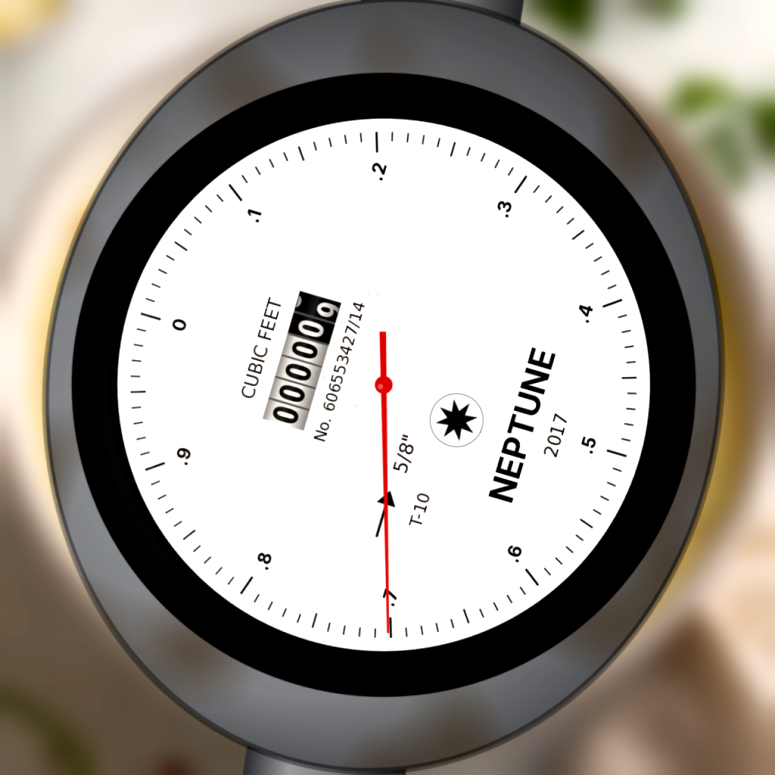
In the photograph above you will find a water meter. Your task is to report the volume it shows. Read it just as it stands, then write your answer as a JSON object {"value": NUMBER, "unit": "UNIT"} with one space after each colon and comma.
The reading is {"value": 8.70, "unit": "ft³"}
